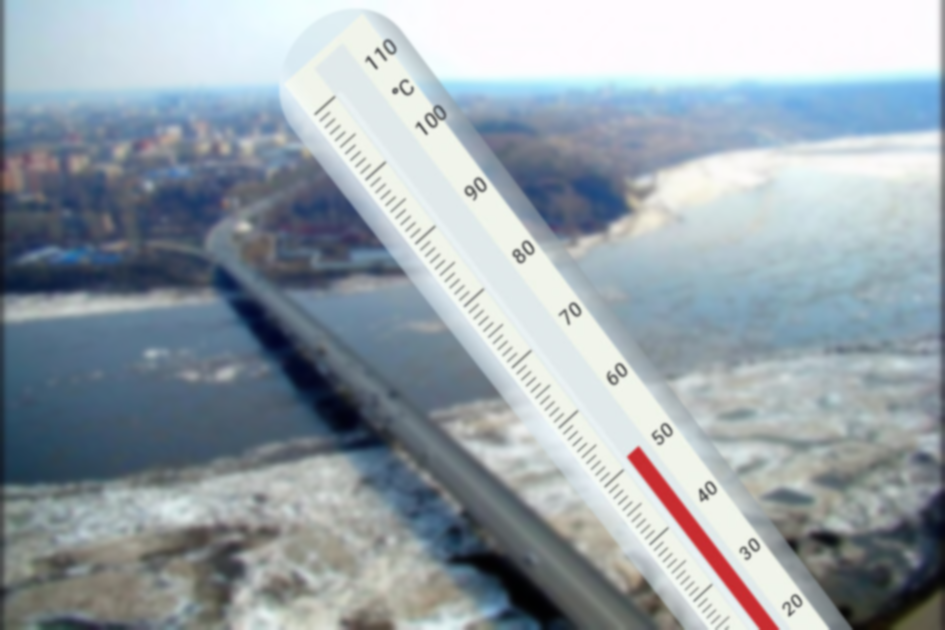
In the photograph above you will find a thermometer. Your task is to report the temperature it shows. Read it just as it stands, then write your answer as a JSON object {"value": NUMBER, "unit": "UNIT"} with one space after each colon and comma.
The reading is {"value": 51, "unit": "°C"}
